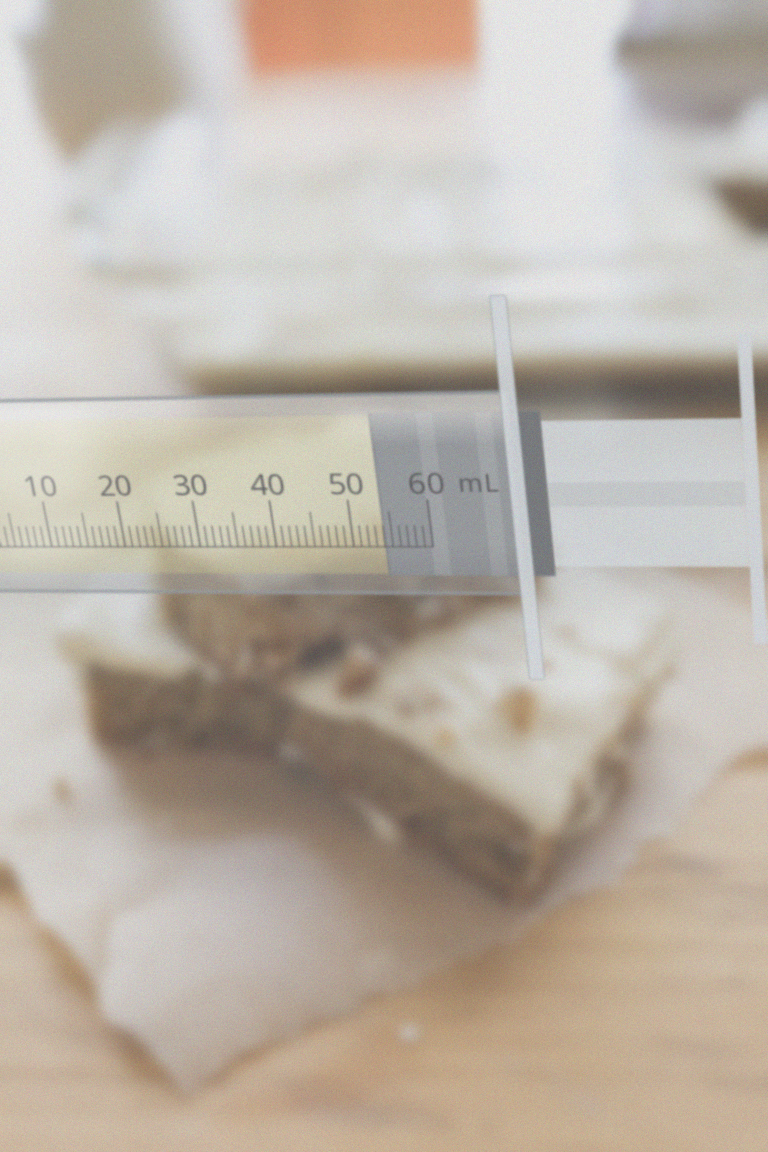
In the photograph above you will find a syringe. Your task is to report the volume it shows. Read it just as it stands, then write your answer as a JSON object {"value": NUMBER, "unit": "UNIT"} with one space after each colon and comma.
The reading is {"value": 54, "unit": "mL"}
